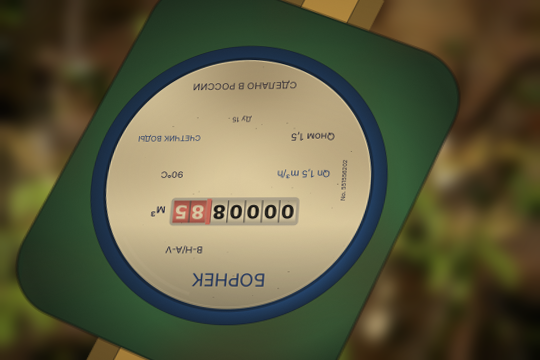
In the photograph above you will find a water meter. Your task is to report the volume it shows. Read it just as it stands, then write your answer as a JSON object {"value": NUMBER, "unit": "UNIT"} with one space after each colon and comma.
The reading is {"value": 8.85, "unit": "m³"}
